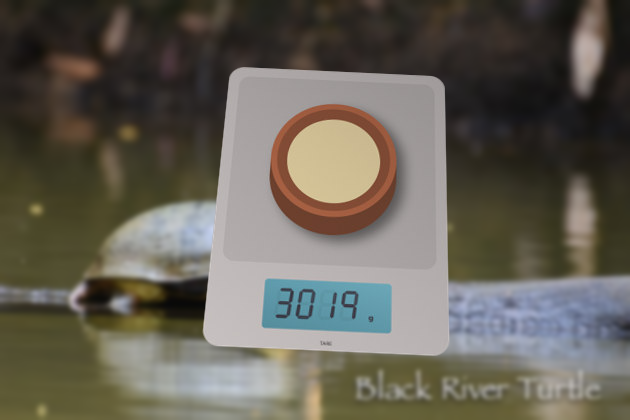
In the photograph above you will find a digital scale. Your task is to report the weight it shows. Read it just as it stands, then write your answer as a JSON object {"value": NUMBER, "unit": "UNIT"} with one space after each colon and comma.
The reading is {"value": 3019, "unit": "g"}
